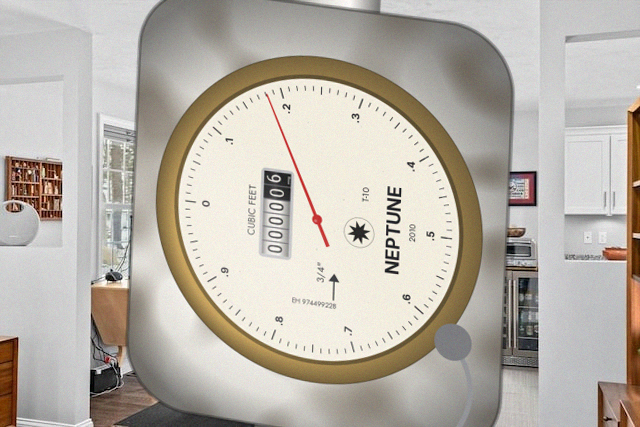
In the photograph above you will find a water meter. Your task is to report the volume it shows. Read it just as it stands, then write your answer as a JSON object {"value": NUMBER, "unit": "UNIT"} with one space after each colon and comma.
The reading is {"value": 6.18, "unit": "ft³"}
